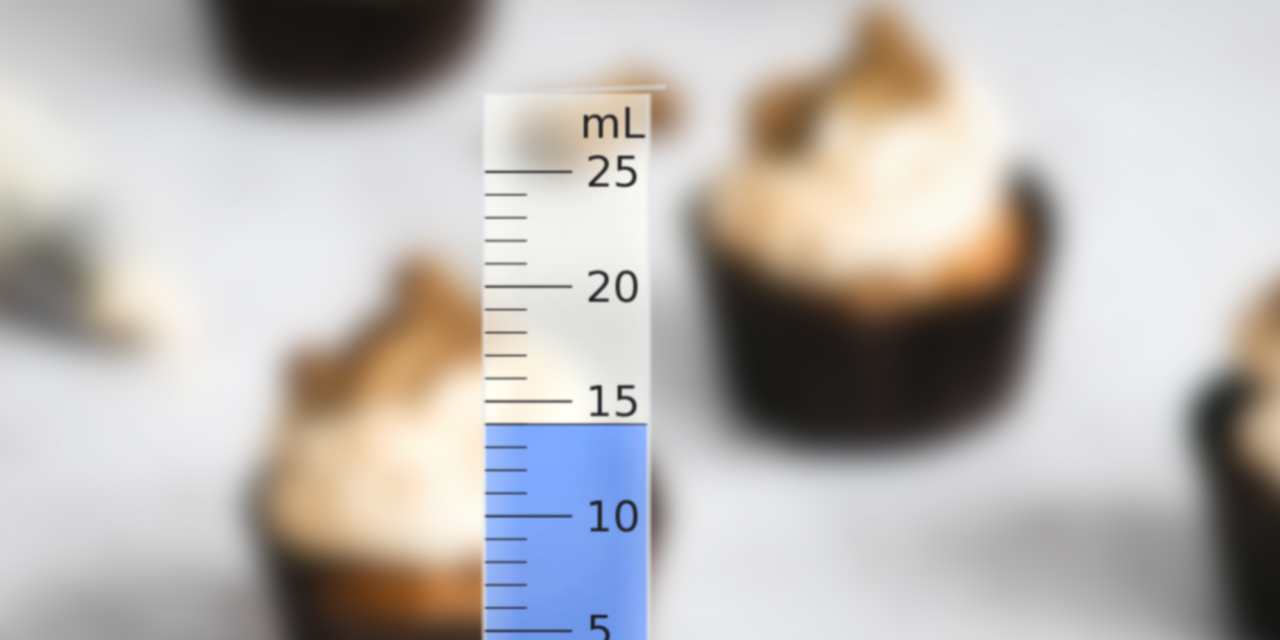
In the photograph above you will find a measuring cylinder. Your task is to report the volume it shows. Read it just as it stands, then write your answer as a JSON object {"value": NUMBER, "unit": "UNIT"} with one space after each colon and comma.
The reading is {"value": 14, "unit": "mL"}
